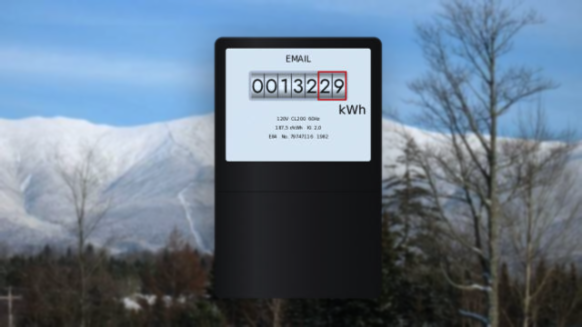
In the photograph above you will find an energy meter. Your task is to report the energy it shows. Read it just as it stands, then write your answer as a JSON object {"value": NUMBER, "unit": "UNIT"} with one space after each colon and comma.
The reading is {"value": 132.29, "unit": "kWh"}
